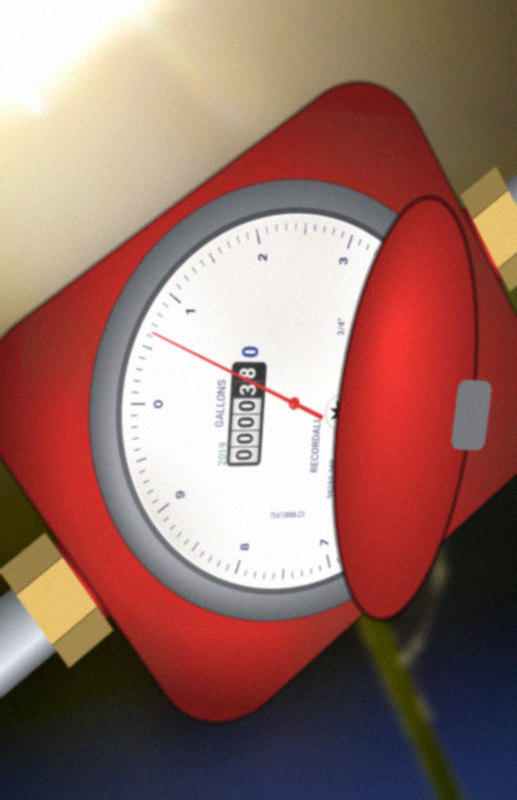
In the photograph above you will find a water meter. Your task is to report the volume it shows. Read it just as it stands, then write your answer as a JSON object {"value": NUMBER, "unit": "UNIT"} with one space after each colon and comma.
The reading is {"value": 380.6, "unit": "gal"}
